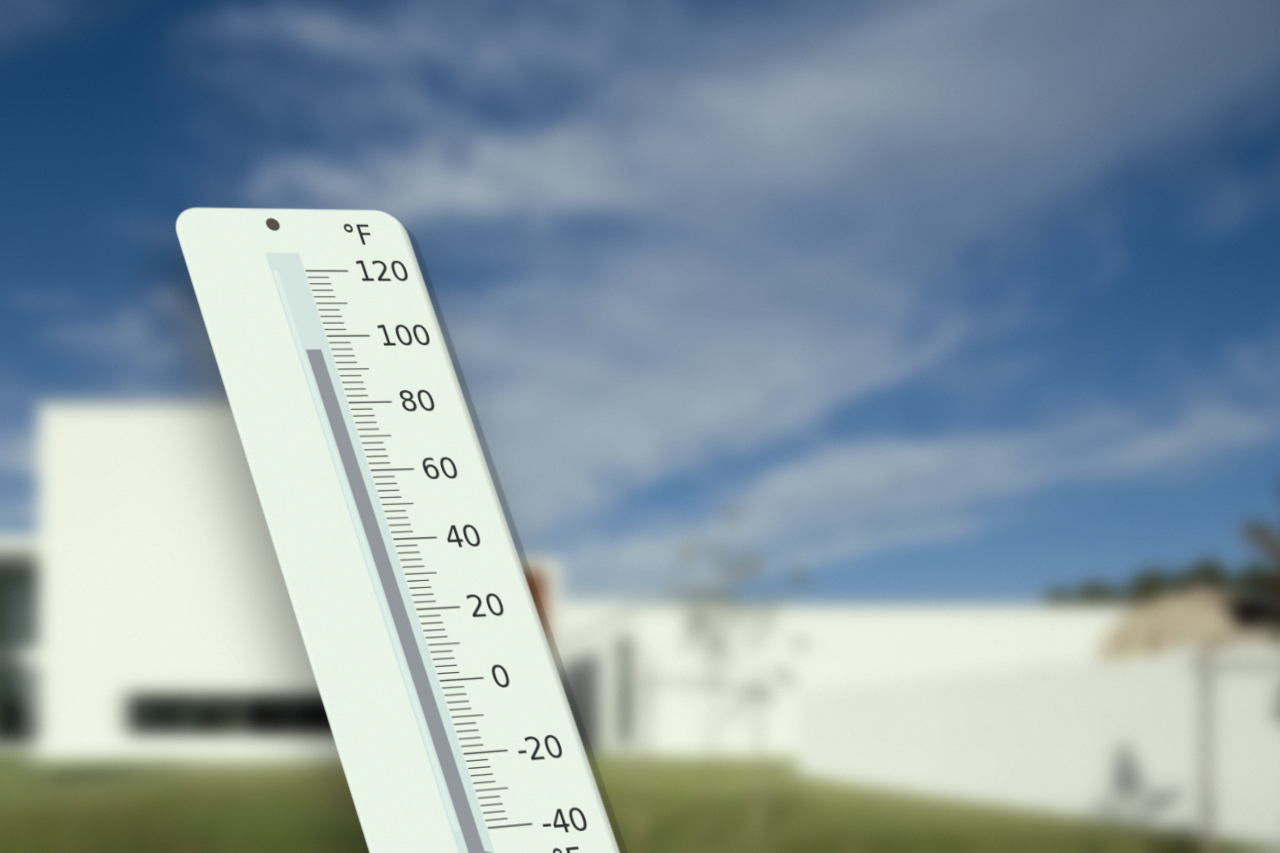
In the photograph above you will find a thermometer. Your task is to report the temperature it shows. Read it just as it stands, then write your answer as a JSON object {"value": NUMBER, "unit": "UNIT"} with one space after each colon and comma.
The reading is {"value": 96, "unit": "°F"}
